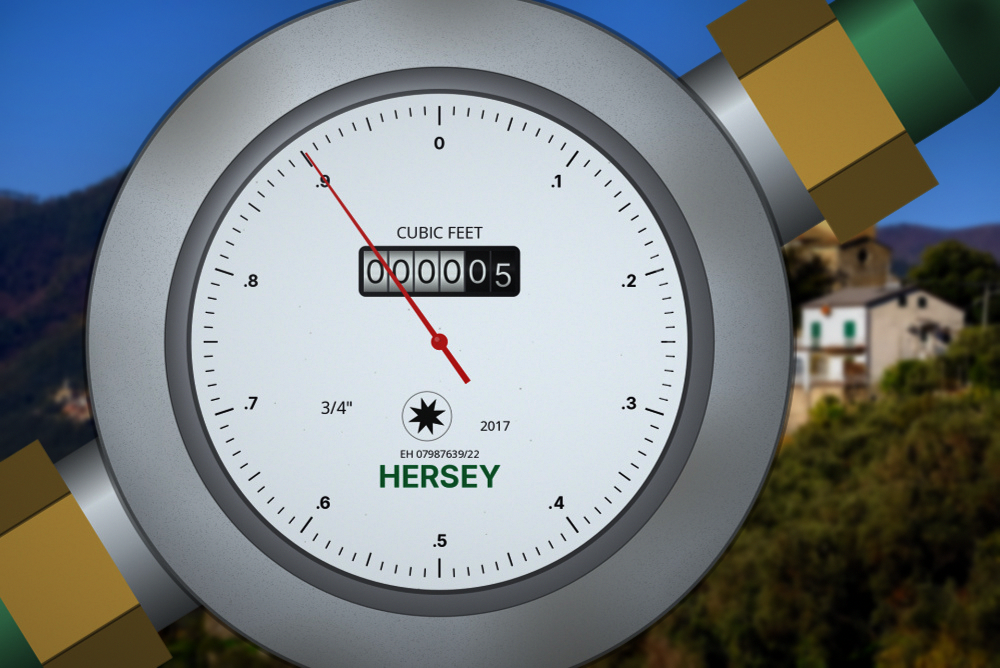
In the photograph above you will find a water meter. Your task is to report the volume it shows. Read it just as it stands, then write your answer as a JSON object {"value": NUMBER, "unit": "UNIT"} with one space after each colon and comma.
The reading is {"value": 4.90, "unit": "ft³"}
